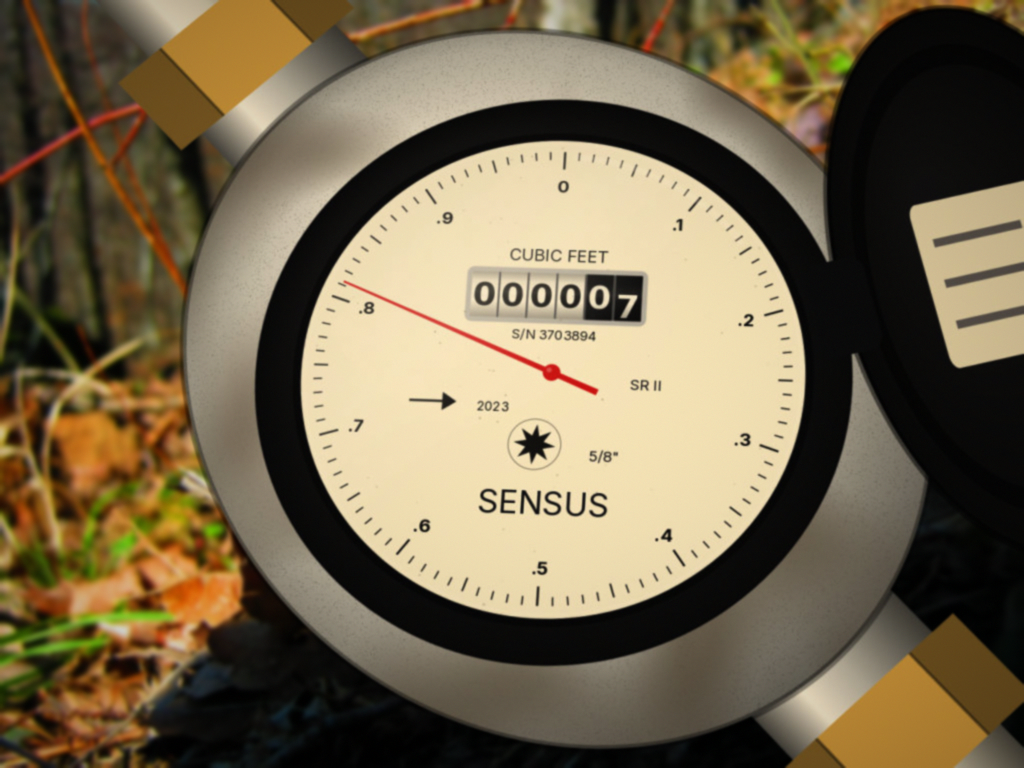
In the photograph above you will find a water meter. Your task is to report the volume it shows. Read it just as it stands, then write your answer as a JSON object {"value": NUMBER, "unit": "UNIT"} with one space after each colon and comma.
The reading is {"value": 6.81, "unit": "ft³"}
